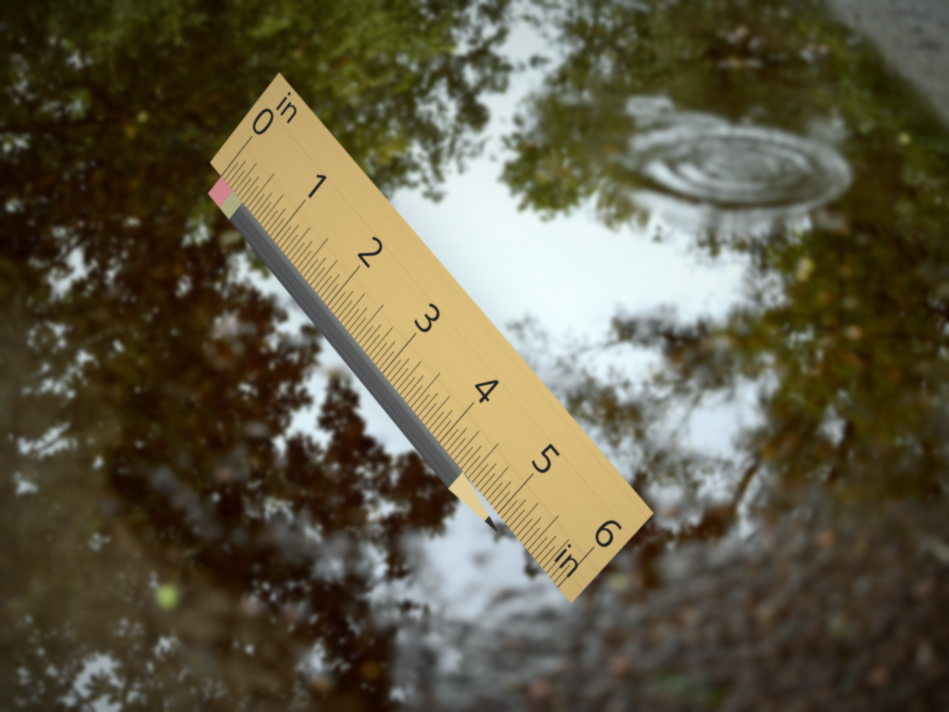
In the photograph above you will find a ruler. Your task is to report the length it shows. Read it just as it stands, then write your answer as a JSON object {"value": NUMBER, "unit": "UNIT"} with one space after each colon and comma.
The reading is {"value": 5.125, "unit": "in"}
